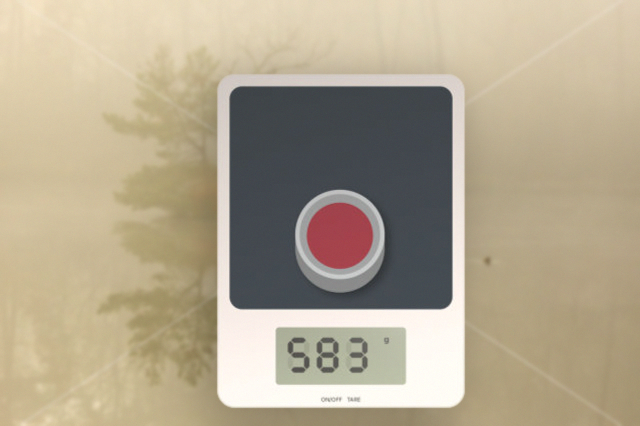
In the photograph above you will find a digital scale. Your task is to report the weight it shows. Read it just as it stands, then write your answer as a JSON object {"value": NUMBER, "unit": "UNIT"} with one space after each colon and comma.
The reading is {"value": 583, "unit": "g"}
